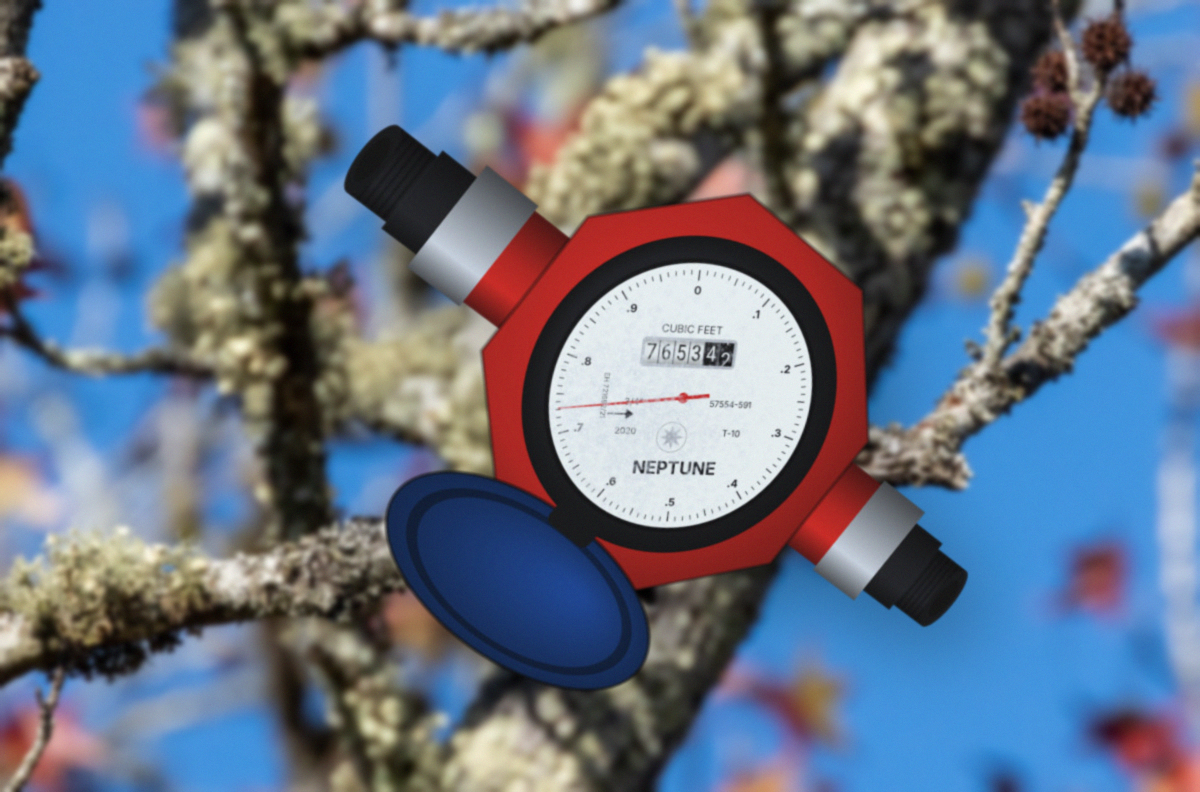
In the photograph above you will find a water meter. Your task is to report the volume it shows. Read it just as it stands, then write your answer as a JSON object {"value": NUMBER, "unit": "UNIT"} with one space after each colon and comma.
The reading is {"value": 765341.73, "unit": "ft³"}
